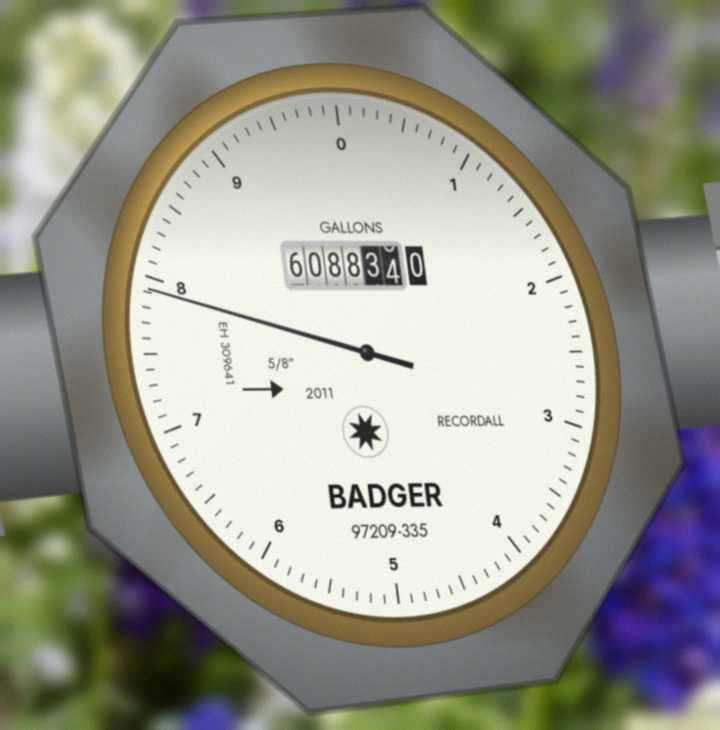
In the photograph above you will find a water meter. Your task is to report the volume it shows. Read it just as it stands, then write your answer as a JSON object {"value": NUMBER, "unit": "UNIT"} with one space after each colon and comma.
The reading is {"value": 6088337.9, "unit": "gal"}
